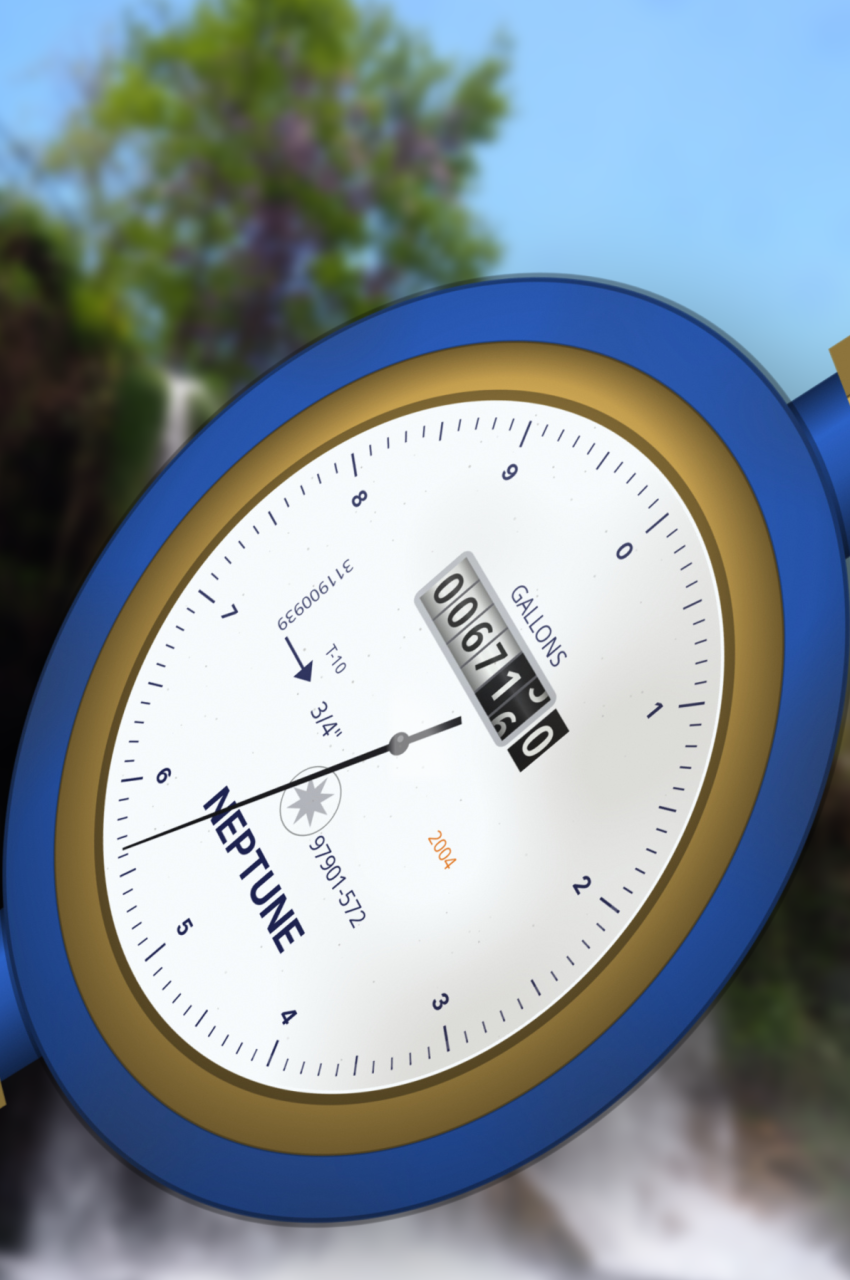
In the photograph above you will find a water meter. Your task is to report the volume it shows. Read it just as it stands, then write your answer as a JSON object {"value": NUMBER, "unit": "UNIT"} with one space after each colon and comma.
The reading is {"value": 67155.6, "unit": "gal"}
